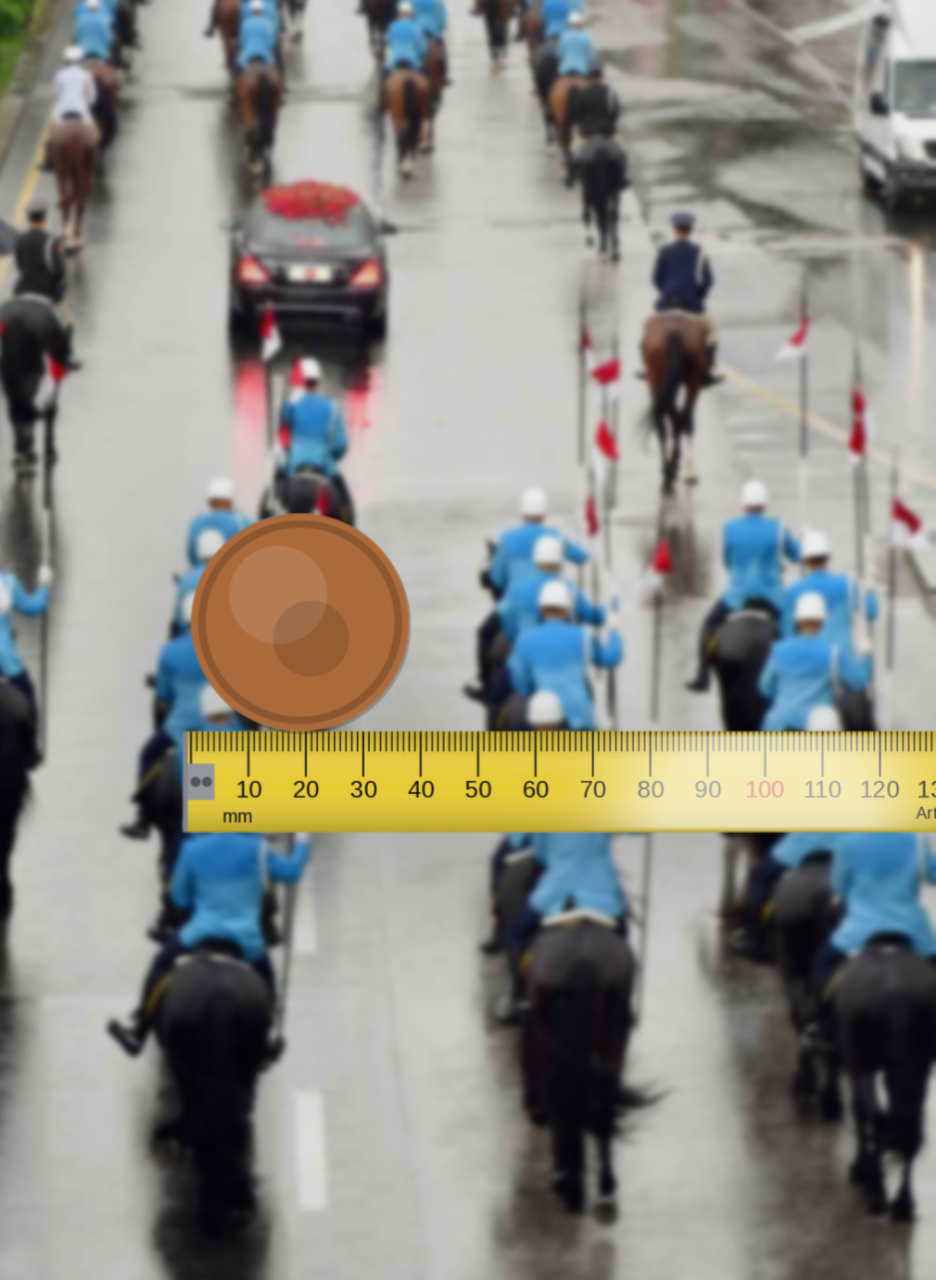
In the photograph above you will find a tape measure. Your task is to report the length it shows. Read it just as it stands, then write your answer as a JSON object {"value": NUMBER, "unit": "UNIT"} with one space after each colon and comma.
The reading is {"value": 38, "unit": "mm"}
